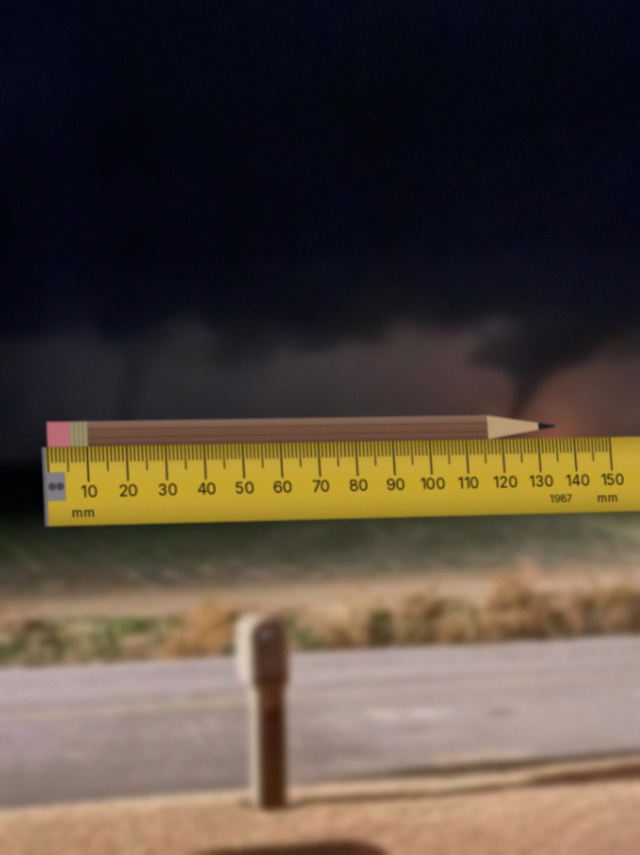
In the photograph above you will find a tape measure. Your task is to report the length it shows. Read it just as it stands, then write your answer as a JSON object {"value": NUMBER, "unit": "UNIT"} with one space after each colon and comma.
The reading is {"value": 135, "unit": "mm"}
